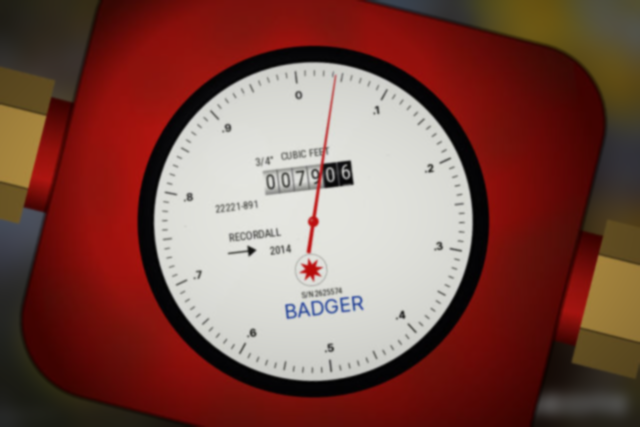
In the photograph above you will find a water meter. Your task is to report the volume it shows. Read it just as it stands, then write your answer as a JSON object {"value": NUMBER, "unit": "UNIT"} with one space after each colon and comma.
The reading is {"value": 7906.04, "unit": "ft³"}
